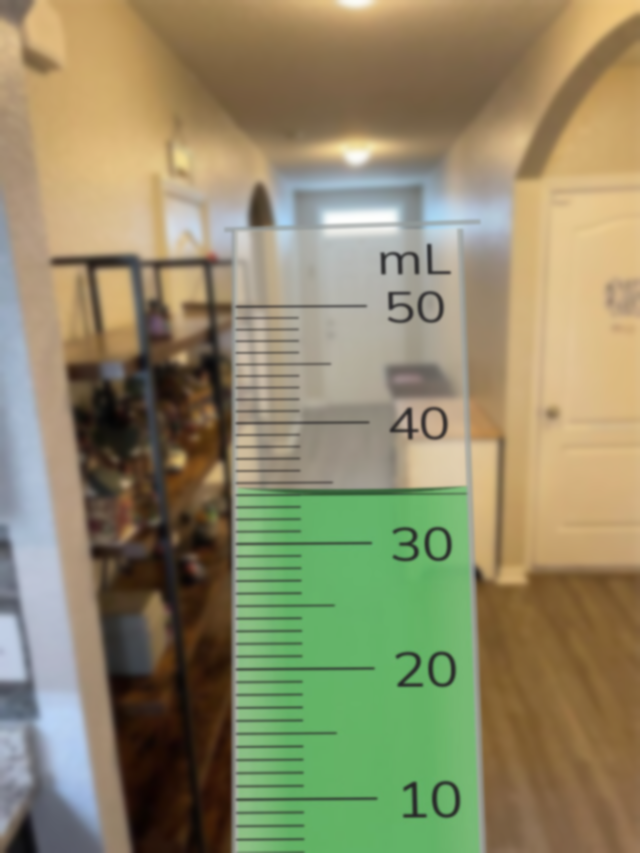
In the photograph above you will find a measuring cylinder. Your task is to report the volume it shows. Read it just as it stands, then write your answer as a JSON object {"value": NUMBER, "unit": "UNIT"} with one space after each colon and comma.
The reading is {"value": 34, "unit": "mL"}
